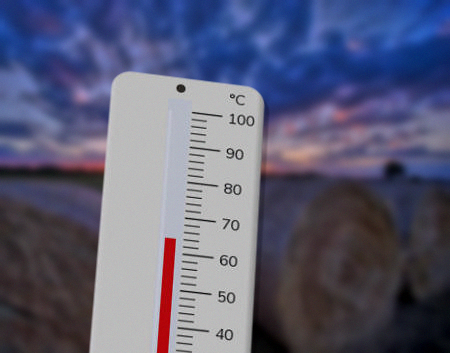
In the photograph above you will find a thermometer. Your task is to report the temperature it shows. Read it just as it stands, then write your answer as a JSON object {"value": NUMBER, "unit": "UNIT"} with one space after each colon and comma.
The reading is {"value": 64, "unit": "°C"}
